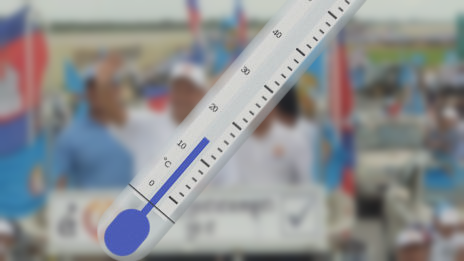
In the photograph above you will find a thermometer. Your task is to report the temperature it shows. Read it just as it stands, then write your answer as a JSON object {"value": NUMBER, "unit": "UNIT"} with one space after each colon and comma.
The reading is {"value": 14, "unit": "°C"}
